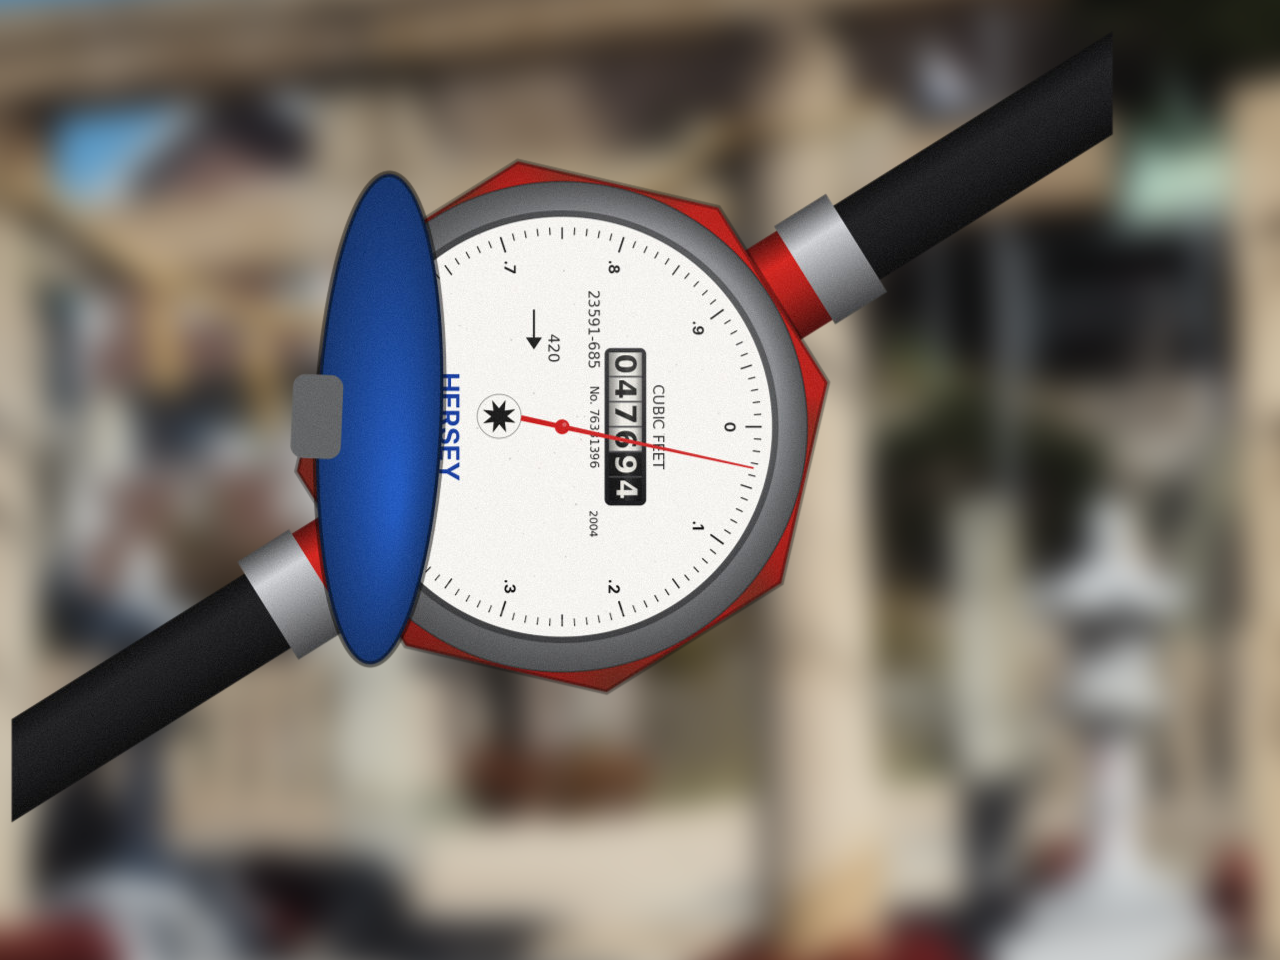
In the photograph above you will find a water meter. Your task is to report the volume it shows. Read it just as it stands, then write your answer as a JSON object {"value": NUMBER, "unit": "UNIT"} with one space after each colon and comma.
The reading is {"value": 47694.03, "unit": "ft³"}
